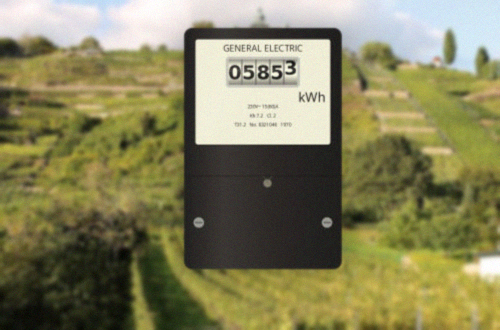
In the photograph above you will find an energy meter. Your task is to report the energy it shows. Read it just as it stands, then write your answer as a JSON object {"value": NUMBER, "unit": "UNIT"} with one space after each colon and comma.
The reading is {"value": 5853, "unit": "kWh"}
